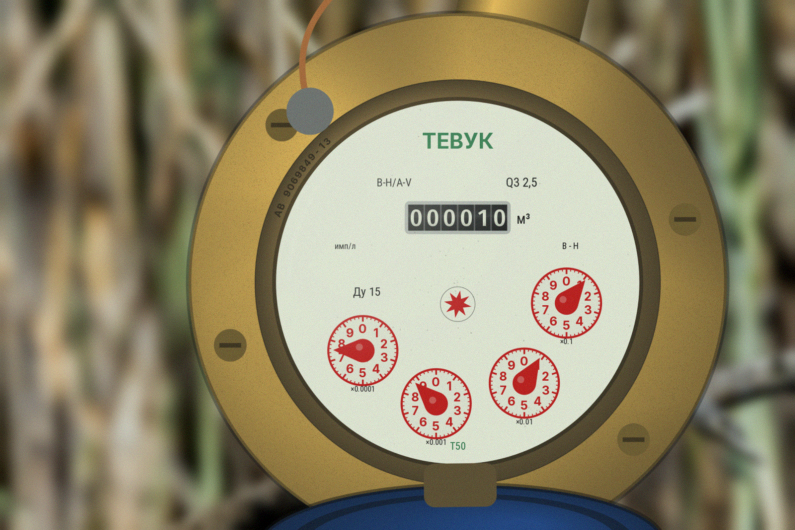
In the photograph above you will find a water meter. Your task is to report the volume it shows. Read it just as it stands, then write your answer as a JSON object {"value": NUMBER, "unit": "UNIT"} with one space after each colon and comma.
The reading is {"value": 10.1087, "unit": "m³"}
